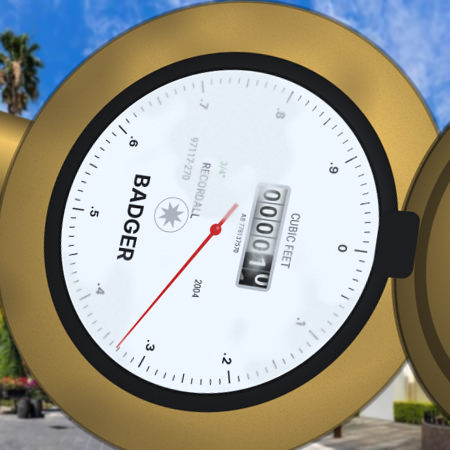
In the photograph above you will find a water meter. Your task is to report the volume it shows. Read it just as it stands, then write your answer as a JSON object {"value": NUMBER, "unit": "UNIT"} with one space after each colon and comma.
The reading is {"value": 10.33, "unit": "ft³"}
